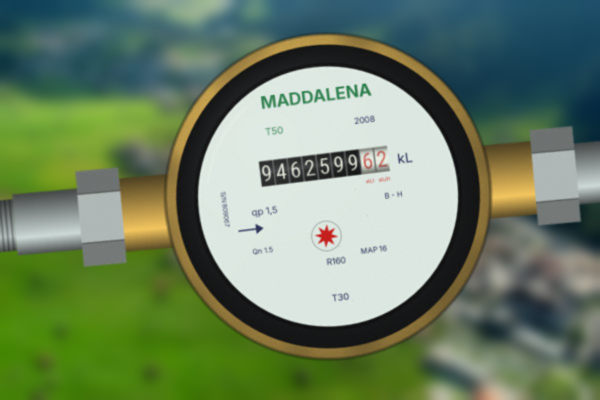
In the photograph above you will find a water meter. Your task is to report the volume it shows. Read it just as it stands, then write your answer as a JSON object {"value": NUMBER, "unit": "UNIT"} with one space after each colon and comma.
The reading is {"value": 9462599.62, "unit": "kL"}
